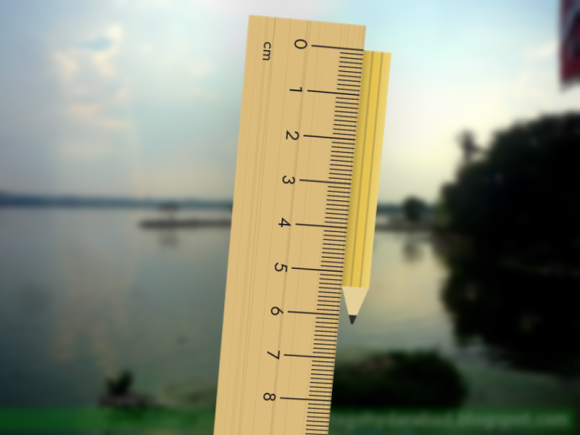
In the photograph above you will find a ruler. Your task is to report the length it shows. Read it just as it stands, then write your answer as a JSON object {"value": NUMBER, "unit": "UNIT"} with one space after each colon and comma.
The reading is {"value": 6.2, "unit": "cm"}
